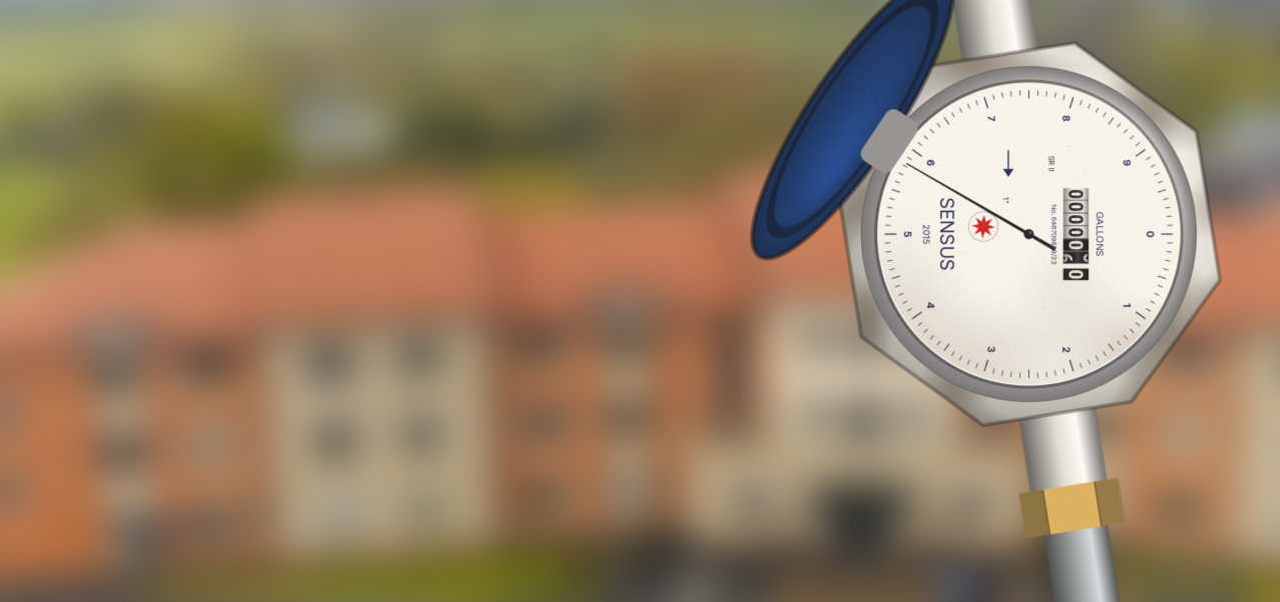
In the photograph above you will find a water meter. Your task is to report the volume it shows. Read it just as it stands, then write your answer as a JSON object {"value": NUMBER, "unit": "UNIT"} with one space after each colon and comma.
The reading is {"value": 55.8, "unit": "gal"}
